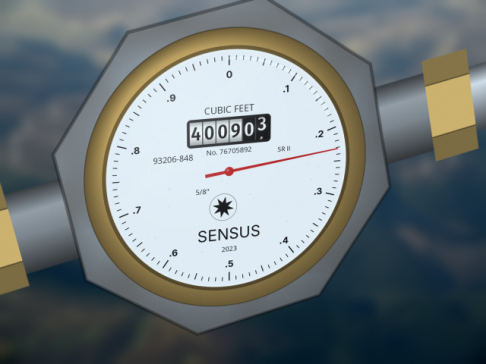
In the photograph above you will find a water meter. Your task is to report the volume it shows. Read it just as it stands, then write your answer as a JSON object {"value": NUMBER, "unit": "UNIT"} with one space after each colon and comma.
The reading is {"value": 400903.23, "unit": "ft³"}
